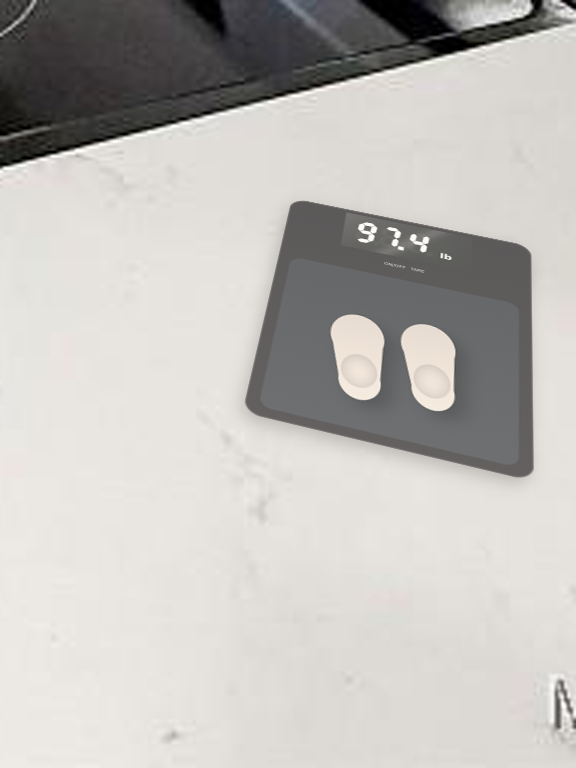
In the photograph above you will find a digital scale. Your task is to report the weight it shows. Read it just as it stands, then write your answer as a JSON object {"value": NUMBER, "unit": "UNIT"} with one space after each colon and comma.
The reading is {"value": 97.4, "unit": "lb"}
